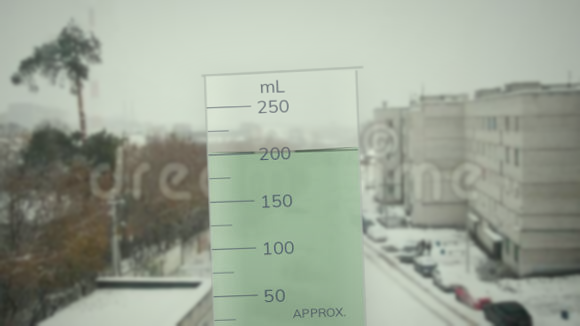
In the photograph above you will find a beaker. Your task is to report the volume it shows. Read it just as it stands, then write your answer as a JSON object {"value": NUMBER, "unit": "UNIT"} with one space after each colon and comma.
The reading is {"value": 200, "unit": "mL"}
